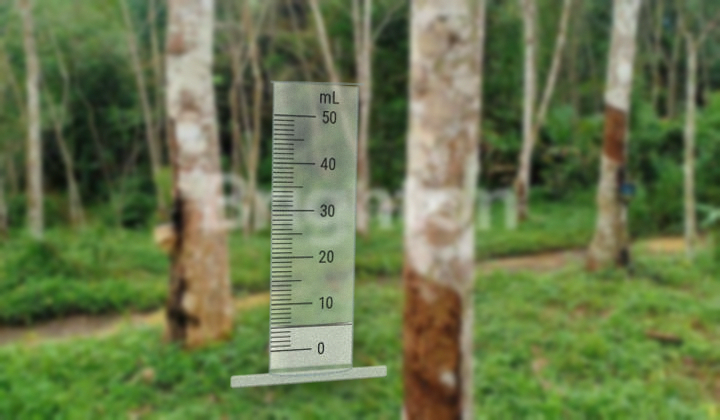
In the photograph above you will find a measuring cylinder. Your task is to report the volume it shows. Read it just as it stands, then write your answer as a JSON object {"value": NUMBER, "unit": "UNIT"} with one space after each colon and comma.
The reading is {"value": 5, "unit": "mL"}
